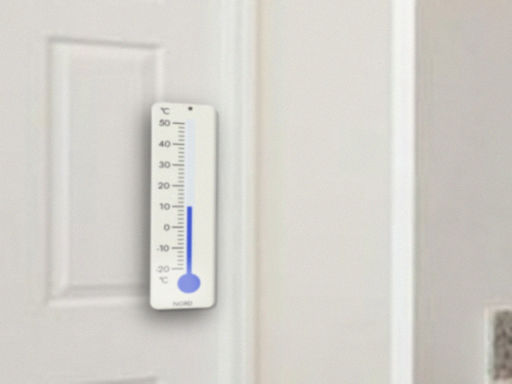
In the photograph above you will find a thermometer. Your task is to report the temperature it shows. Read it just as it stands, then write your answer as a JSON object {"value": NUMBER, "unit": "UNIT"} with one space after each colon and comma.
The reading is {"value": 10, "unit": "°C"}
